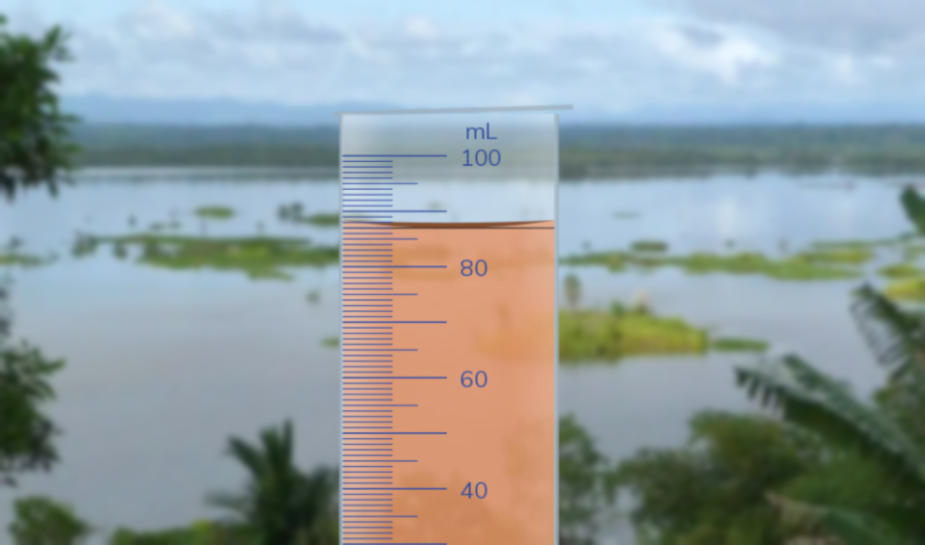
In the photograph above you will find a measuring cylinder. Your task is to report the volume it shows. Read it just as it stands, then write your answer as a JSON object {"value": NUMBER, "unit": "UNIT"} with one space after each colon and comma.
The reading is {"value": 87, "unit": "mL"}
